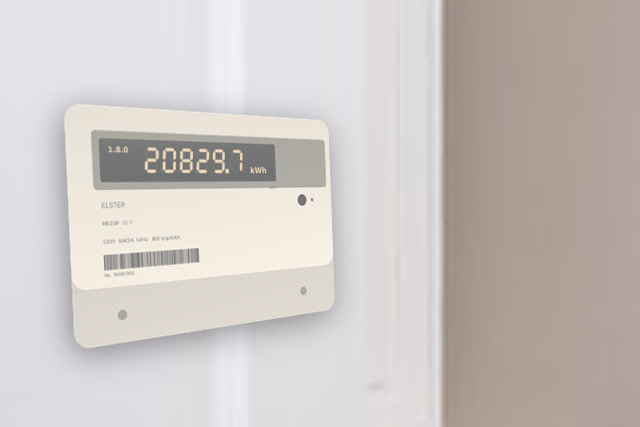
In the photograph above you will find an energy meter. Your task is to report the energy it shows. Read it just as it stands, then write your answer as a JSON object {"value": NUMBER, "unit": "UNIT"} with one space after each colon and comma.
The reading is {"value": 20829.7, "unit": "kWh"}
